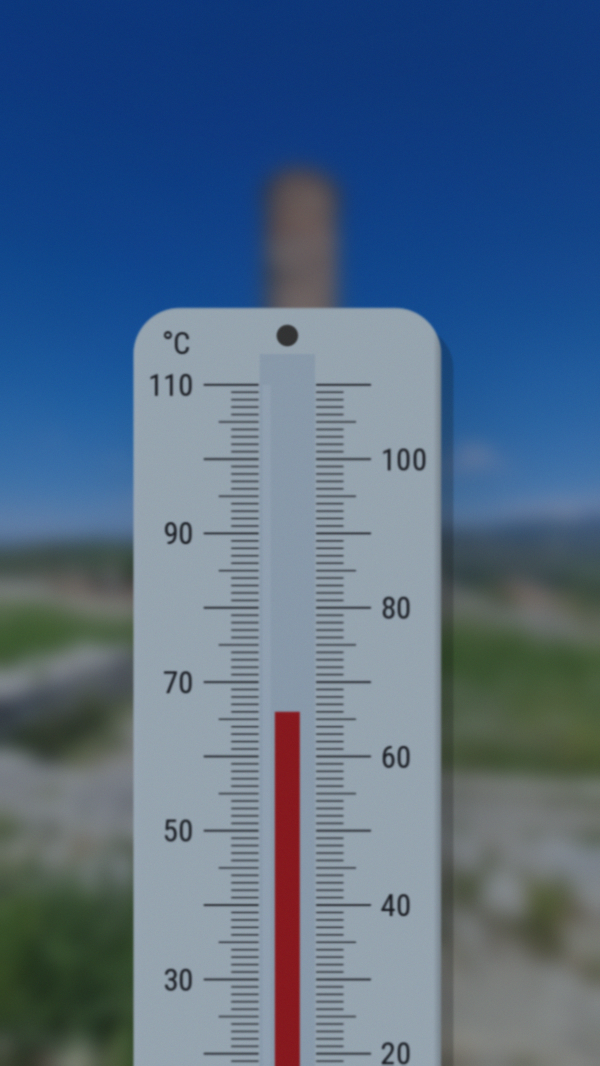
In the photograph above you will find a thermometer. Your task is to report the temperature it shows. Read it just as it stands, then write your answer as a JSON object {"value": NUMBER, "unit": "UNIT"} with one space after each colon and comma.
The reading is {"value": 66, "unit": "°C"}
